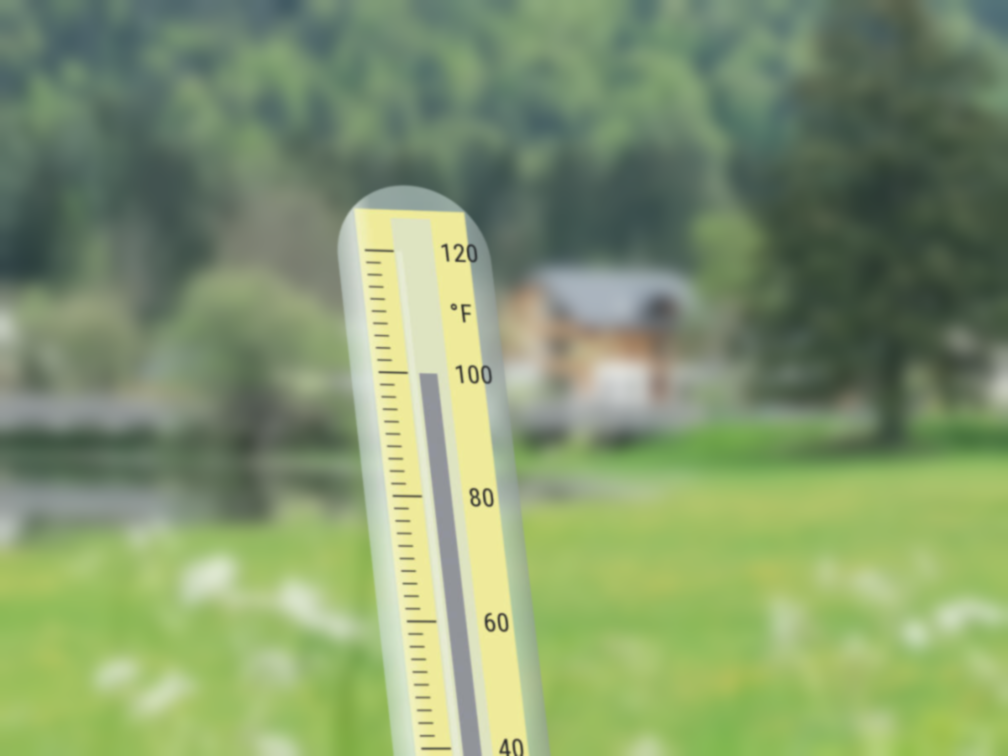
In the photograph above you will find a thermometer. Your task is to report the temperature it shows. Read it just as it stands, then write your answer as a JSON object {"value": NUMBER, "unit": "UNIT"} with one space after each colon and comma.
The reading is {"value": 100, "unit": "°F"}
